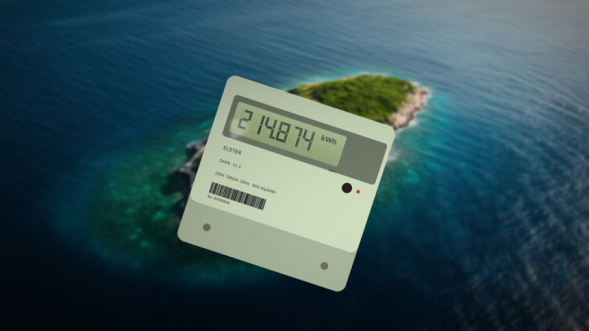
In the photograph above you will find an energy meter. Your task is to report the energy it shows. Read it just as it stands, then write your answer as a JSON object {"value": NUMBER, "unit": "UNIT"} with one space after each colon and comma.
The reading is {"value": 214.874, "unit": "kWh"}
